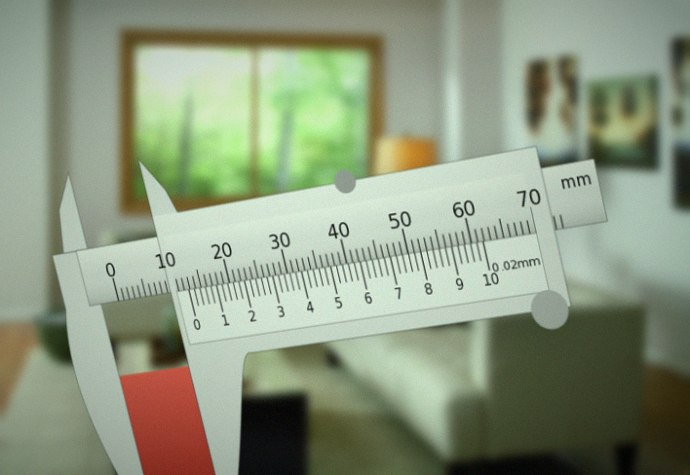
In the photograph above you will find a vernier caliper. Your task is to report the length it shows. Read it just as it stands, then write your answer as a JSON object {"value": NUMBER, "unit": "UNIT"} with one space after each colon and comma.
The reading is {"value": 12.8, "unit": "mm"}
